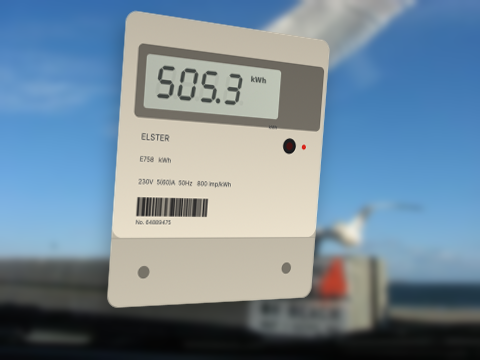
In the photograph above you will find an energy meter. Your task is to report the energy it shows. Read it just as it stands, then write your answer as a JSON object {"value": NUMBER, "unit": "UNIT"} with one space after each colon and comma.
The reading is {"value": 505.3, "unit": "kWh"}
